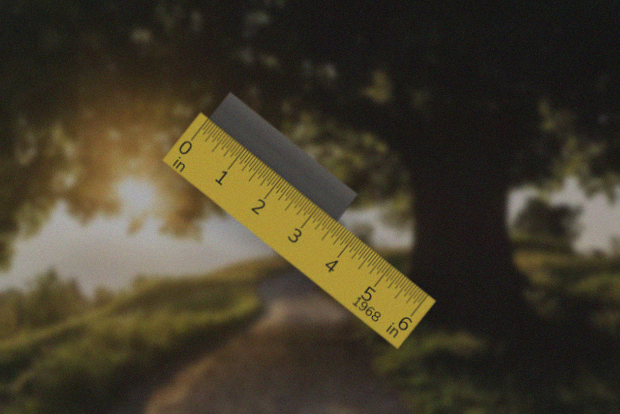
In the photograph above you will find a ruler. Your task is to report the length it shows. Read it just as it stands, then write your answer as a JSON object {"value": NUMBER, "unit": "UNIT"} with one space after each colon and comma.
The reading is {"value": 3.5, "unit": "in"}
